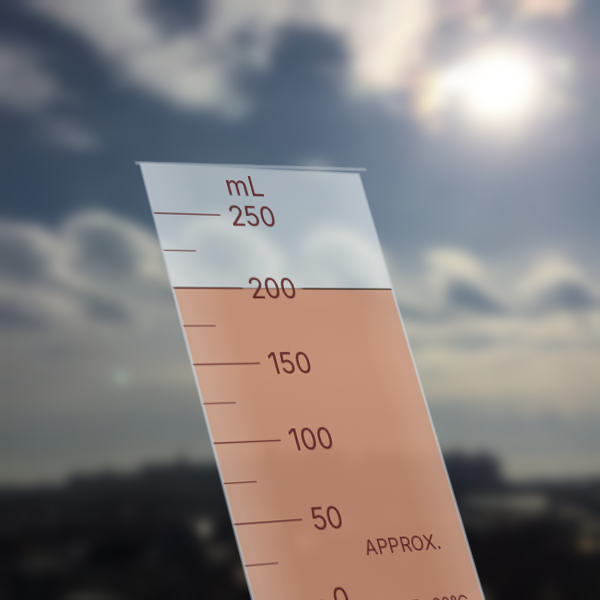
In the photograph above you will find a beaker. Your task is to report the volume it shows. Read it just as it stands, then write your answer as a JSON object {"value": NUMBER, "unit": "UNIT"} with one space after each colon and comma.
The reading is {"value": 200, "unit": "mL"}
